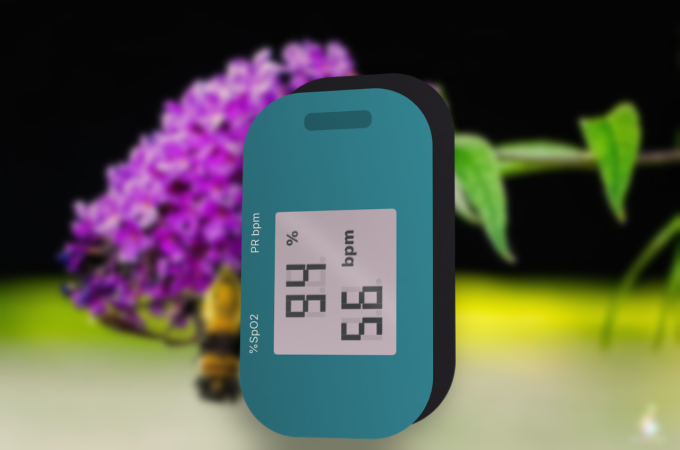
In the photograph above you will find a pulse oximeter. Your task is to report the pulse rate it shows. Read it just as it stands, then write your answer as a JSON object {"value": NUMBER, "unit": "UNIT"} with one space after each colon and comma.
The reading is {"value": 56, "unit": "bpm"}
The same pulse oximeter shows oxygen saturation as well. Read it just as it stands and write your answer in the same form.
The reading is {"value": 94, "unit": "%"}
